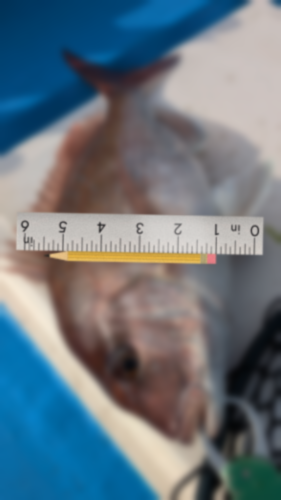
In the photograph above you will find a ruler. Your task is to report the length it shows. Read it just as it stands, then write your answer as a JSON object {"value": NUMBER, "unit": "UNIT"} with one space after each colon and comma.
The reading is {"value": 4.5, "unit": "in"}
